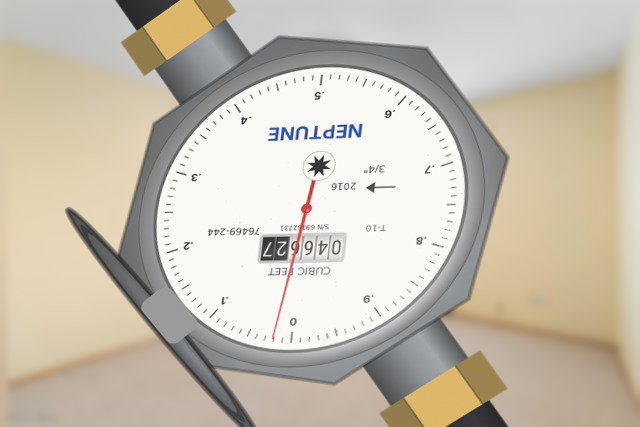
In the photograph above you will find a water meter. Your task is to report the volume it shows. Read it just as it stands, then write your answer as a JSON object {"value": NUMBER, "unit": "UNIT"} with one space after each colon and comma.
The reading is {"value": 46627.02, "unit": "ft³"}
